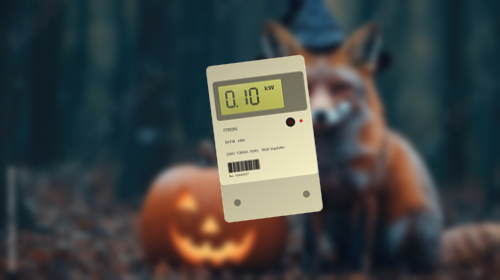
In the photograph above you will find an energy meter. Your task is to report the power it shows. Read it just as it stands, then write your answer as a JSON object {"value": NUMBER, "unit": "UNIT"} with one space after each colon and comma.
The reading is {"value": 0.10, "unit": "kW"}
